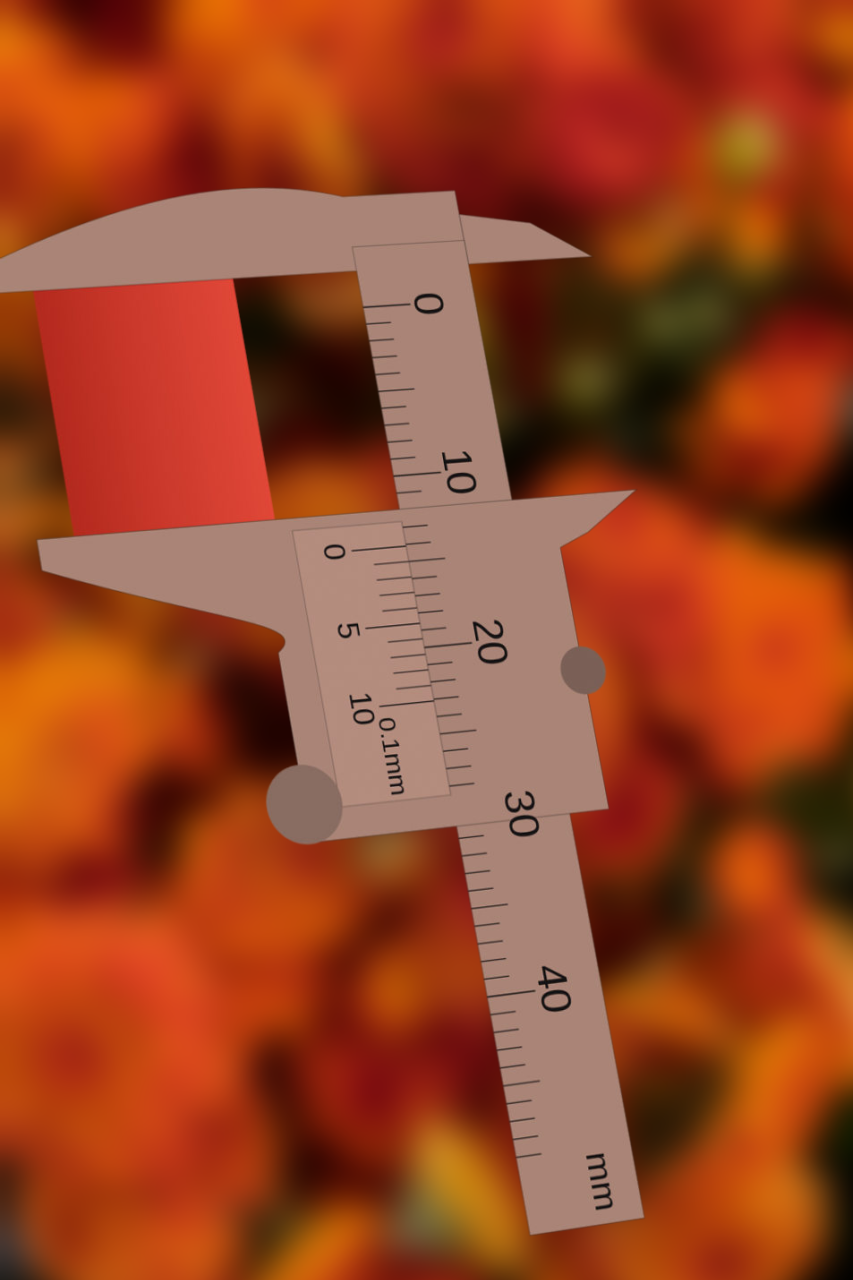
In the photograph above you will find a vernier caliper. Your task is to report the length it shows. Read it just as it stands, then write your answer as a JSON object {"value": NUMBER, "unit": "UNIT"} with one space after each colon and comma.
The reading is {"value": 14.1, "unit": "mm"}
